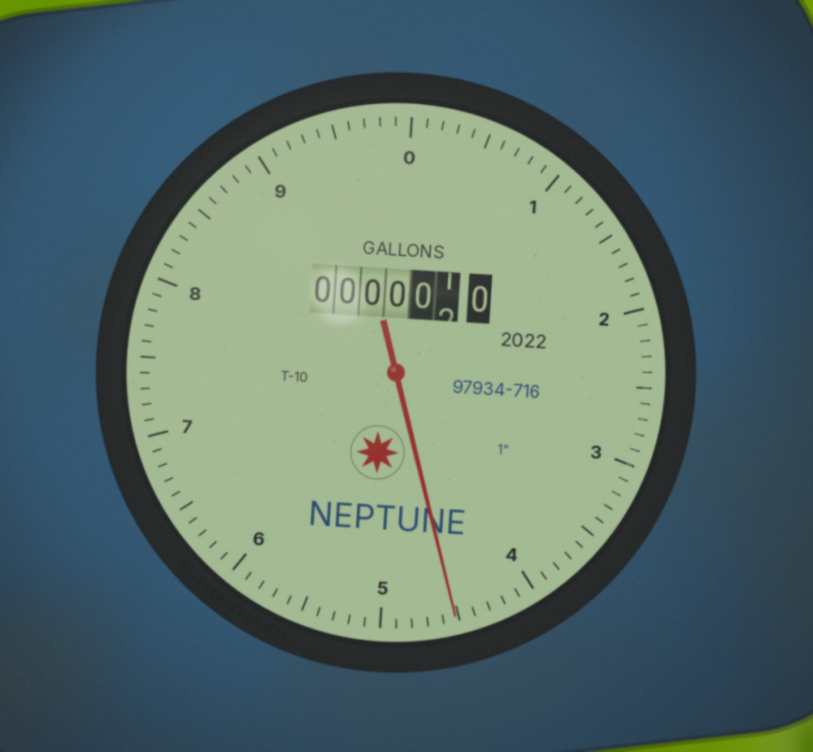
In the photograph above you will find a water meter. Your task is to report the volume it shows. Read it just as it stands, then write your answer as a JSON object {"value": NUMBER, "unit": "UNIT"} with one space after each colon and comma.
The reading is {"value": 14.5, "unit": "gal"}
